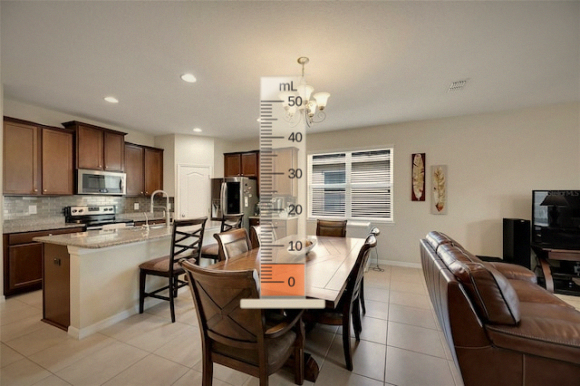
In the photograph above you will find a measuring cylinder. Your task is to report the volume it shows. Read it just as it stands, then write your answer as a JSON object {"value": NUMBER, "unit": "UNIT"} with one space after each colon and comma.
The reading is {"value": 5, "unit": "mL"}
